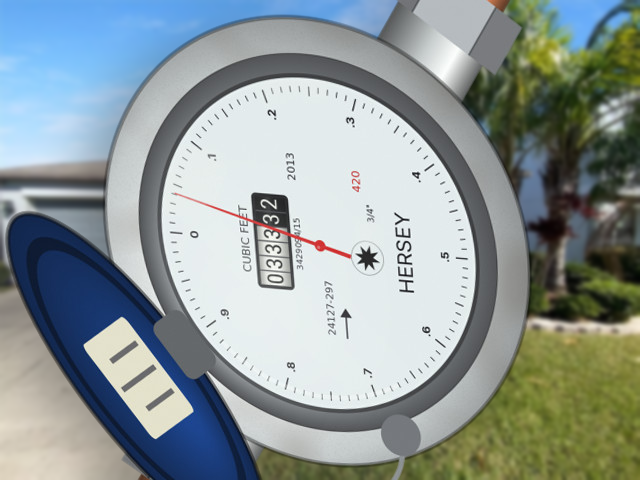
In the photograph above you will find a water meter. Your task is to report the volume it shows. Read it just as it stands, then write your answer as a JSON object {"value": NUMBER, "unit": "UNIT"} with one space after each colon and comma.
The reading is {"value": 33332.04, "unit": "ft³"}
